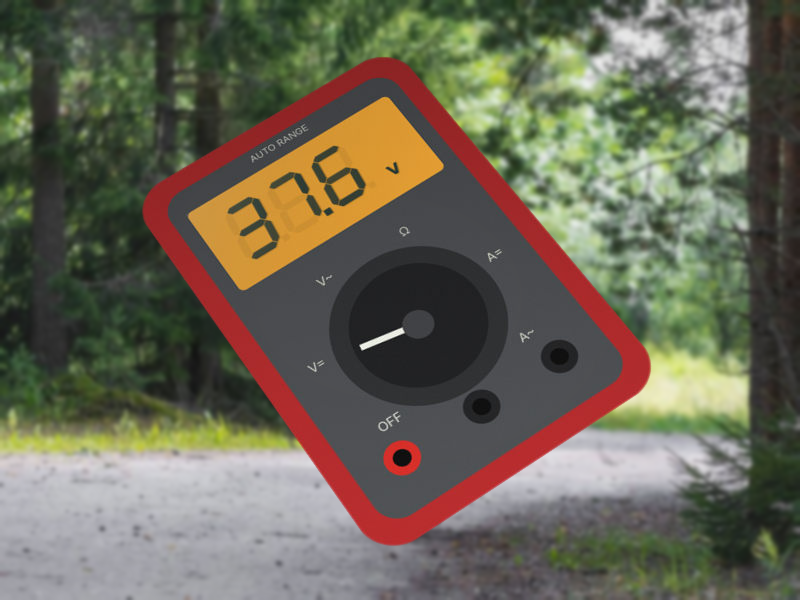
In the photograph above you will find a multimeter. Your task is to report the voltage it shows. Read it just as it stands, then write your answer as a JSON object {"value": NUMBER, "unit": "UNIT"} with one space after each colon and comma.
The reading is {"value": 37.6, "unit": "V"}
